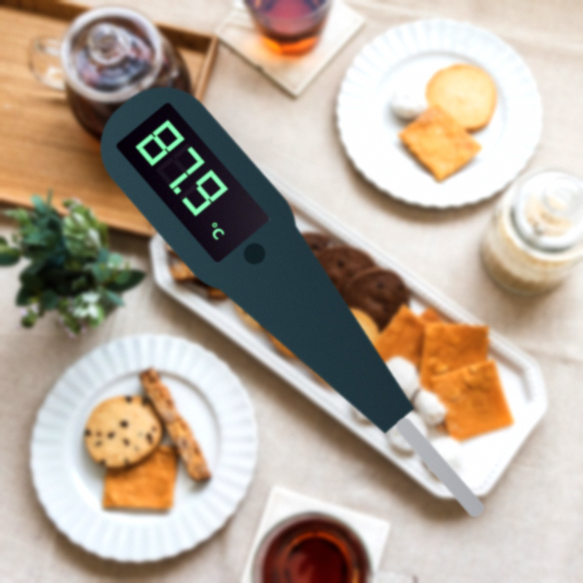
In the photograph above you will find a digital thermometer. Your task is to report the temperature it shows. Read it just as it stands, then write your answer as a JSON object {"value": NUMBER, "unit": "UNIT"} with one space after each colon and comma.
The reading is {"value": 87.9, "unit": "°C"}
